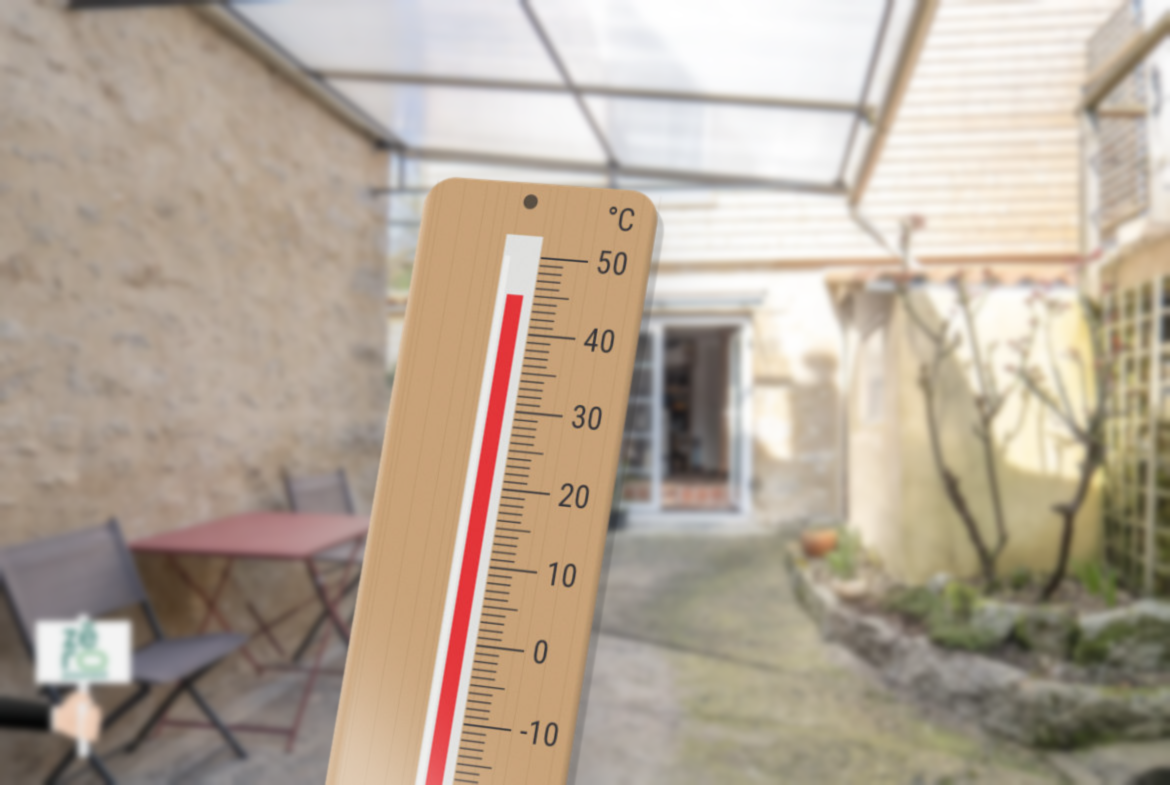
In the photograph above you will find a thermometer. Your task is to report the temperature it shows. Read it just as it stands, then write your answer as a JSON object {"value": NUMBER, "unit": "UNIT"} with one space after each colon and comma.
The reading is {"value": 45, "unit": "°C"}
